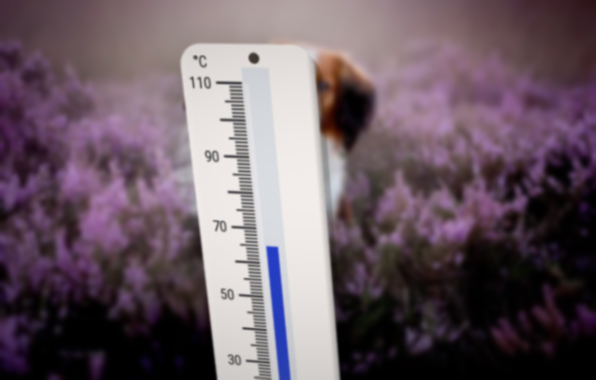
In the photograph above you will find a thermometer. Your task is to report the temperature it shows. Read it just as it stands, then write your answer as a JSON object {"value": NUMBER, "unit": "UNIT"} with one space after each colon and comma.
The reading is {"value": 65, "unit": "°C"}
